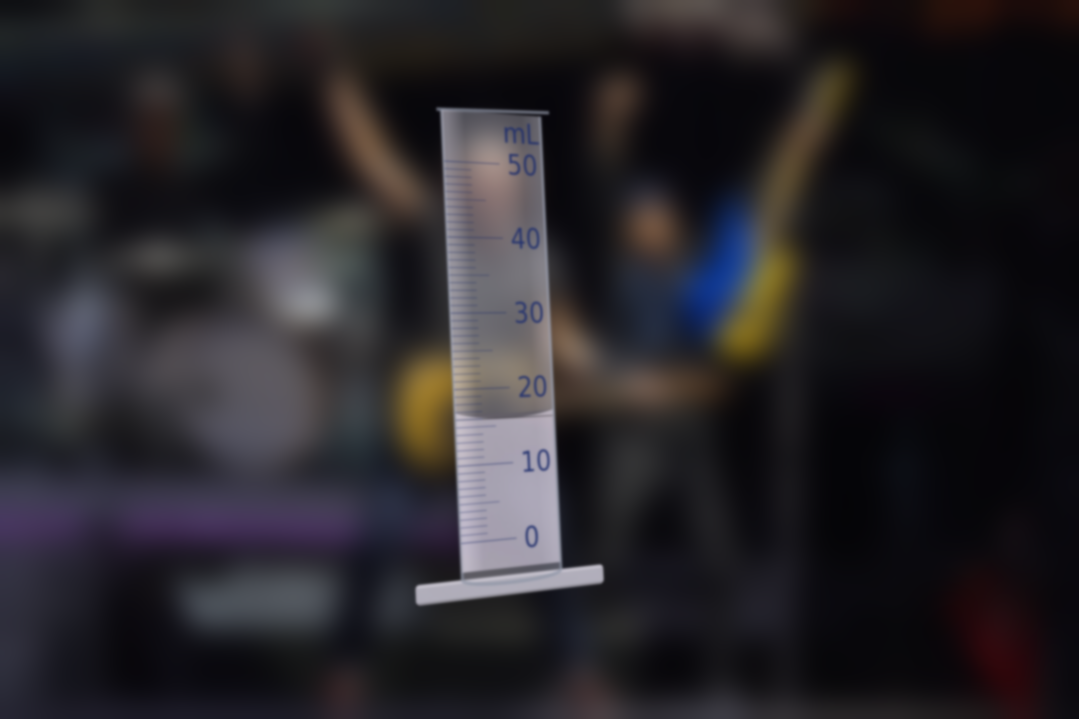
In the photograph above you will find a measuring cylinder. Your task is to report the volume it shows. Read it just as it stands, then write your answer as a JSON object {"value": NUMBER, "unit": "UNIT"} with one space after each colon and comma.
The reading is {"value": 16, "unit": "mL"}
